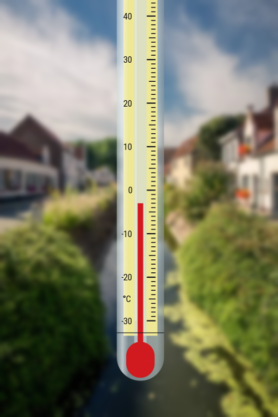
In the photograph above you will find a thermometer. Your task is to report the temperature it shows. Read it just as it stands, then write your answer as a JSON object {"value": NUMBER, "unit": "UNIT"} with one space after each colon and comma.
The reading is {"value": -3, "unit": "°C"}
